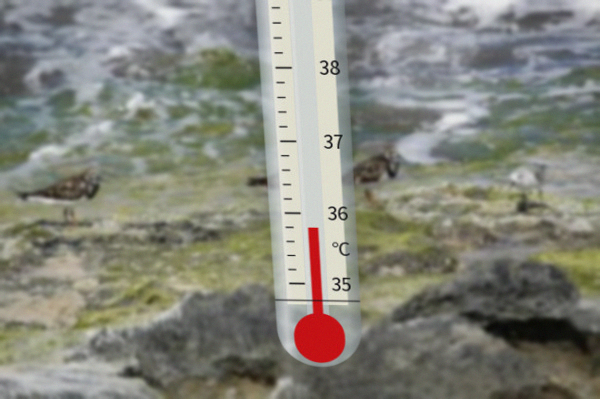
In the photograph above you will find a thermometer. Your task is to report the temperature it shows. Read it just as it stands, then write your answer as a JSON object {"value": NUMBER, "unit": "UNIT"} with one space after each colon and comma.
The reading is {"value": 35.8, "unit": "°C"}
